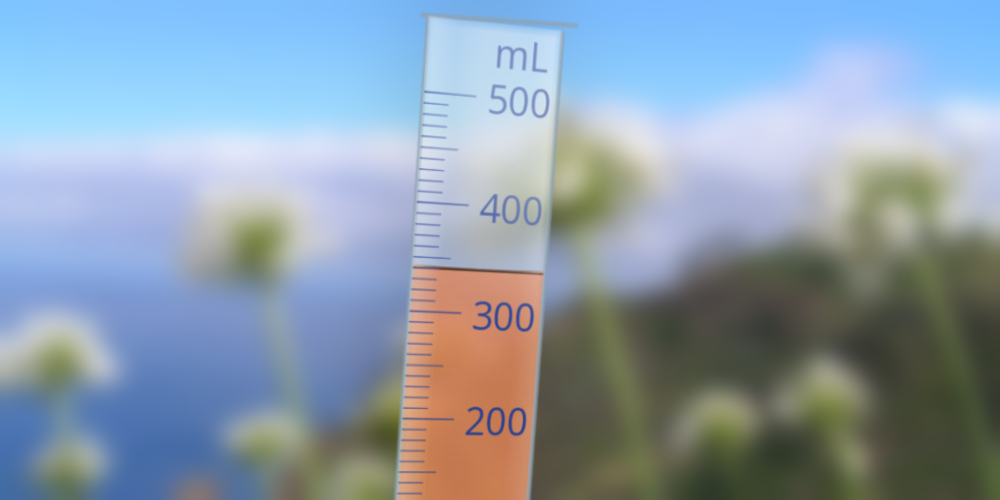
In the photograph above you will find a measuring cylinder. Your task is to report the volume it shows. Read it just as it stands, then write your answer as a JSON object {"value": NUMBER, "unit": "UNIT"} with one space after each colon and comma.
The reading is {"value": 340, "unit": "mL"}
